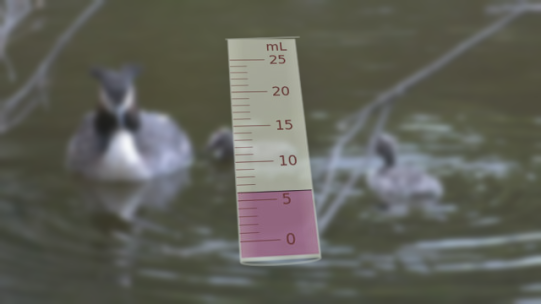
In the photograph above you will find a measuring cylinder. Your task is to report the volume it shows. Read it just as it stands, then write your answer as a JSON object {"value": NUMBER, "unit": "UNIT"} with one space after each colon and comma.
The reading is {"value": 6, "unit": "mL"}
